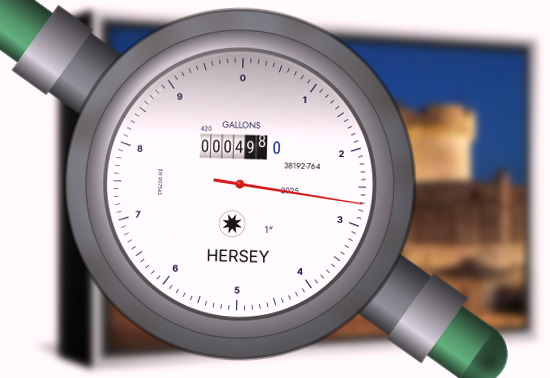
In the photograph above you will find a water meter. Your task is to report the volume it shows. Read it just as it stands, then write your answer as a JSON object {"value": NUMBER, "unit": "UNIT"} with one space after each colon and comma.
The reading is {"value": 4982.7, "unit": "gal"}
